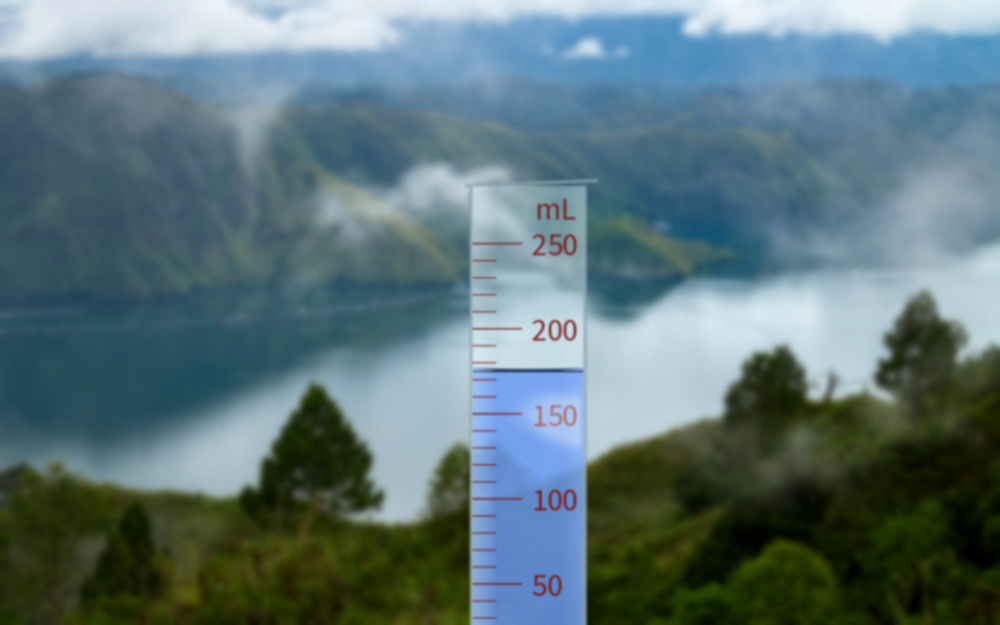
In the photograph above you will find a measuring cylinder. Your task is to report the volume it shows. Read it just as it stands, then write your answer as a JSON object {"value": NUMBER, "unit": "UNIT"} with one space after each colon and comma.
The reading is {"value": 175, "unit": "mL"}
